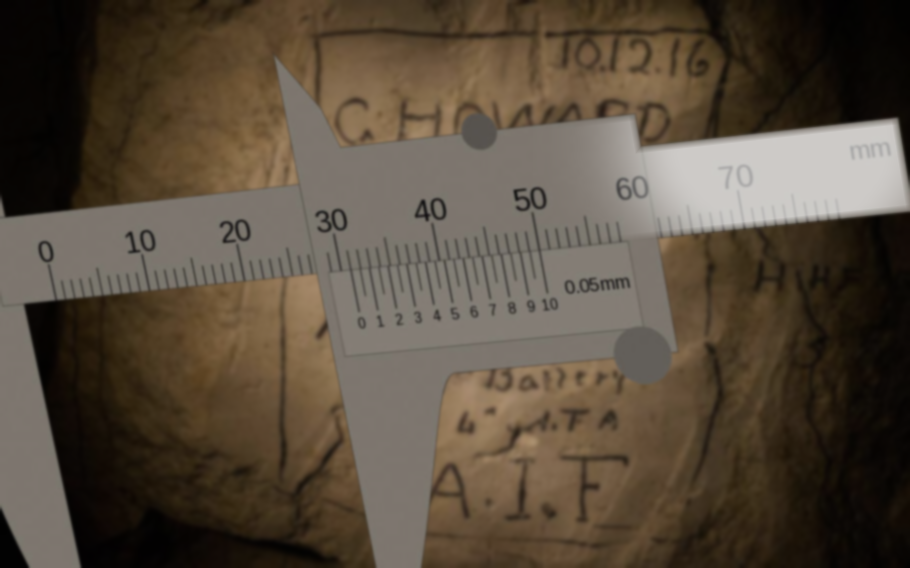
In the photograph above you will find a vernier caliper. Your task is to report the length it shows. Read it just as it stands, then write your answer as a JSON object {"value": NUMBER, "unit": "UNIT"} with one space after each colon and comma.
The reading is {"value": 31.0, "unit": "mm"}
